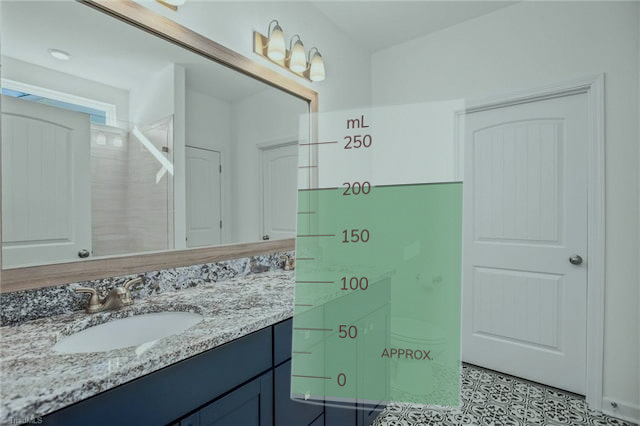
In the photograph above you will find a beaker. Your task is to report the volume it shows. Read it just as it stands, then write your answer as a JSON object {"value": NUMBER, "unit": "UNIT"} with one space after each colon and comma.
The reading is {"value": 200, "unit": "mL"}
